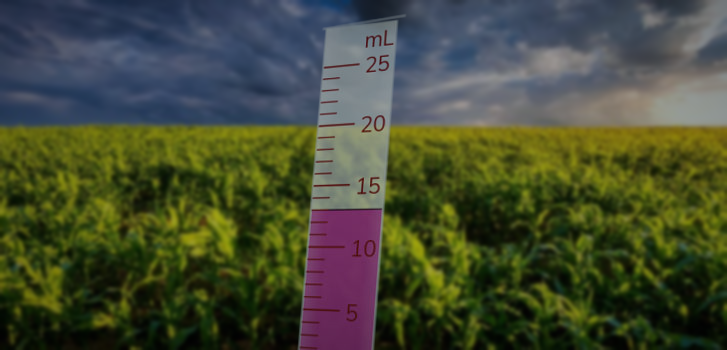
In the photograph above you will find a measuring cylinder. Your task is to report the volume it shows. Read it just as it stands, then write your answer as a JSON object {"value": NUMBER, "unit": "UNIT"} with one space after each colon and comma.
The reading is {"value": 13, "unit": "mL"}
